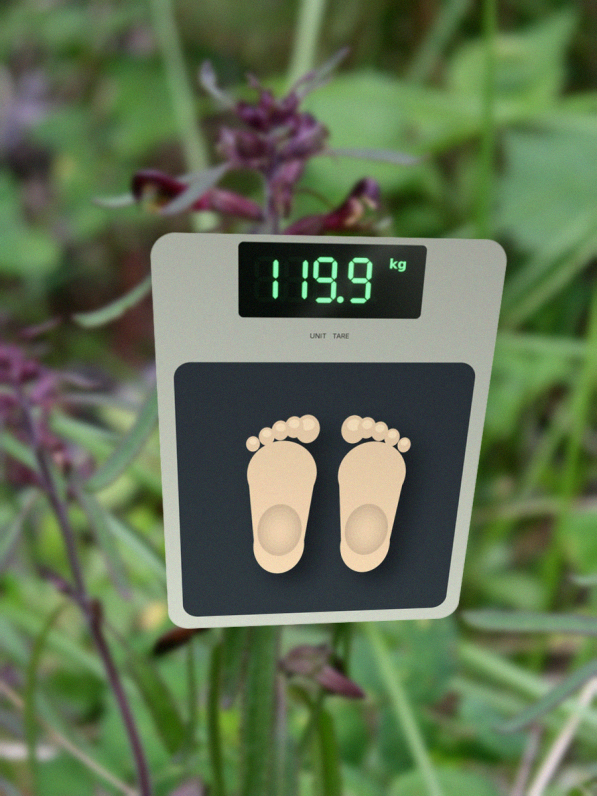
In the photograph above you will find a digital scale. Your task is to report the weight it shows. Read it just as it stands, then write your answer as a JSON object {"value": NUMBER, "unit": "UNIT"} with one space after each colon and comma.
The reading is {"value": 119.9, "unit": "kg"}
